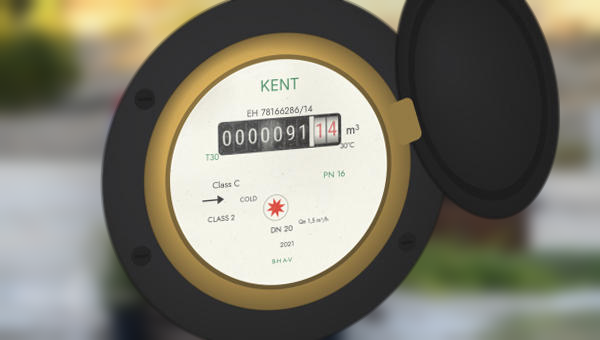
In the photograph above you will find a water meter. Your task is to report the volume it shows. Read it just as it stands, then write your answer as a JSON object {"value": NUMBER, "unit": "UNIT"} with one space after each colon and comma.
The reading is {"value": 91.14, "unit": "m³"}
